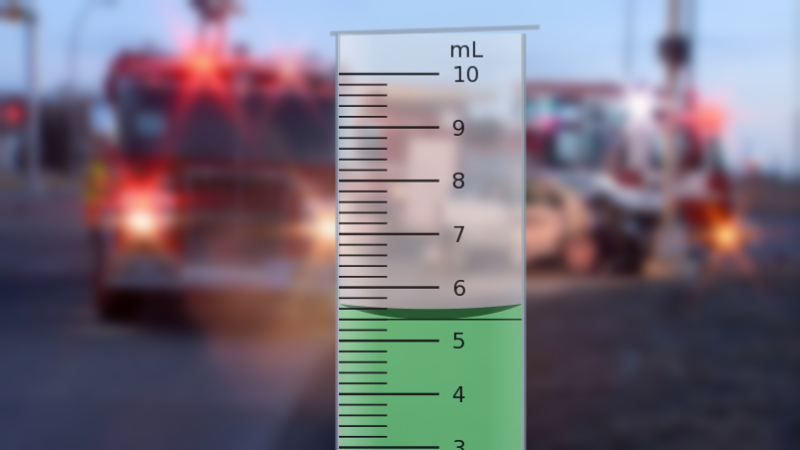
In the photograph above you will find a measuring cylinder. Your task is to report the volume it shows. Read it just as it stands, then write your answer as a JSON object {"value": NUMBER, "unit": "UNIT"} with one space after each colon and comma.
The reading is {"value": 5.4, "unit": "mL"}
